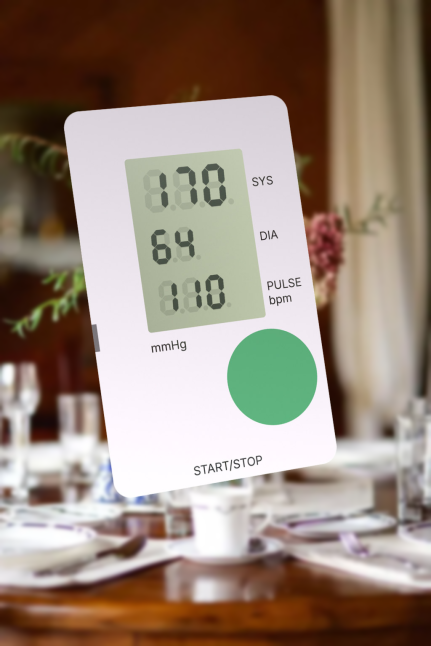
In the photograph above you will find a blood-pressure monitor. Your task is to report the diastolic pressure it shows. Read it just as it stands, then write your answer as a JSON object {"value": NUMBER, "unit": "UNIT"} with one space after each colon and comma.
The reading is {"value": 64, "unit": "mmHg"}
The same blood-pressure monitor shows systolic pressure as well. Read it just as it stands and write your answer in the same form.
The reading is {"value": 170, "unit": "mmHg"}
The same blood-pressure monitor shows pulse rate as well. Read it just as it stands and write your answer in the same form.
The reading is {"value": 110, "unit": "bpm"}
